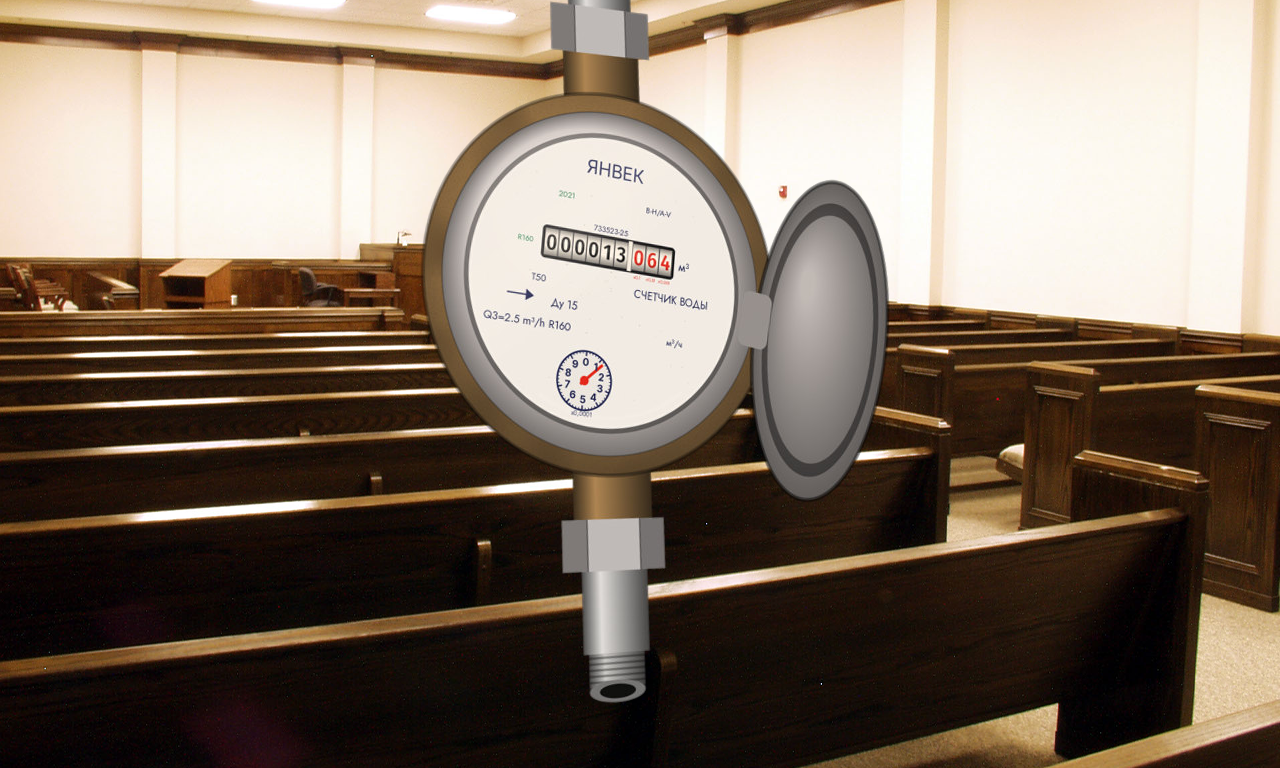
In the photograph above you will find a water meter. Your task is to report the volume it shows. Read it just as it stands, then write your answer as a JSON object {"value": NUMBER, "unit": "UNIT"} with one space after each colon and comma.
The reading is {"value": 13.0641, "unit": "m³"}
